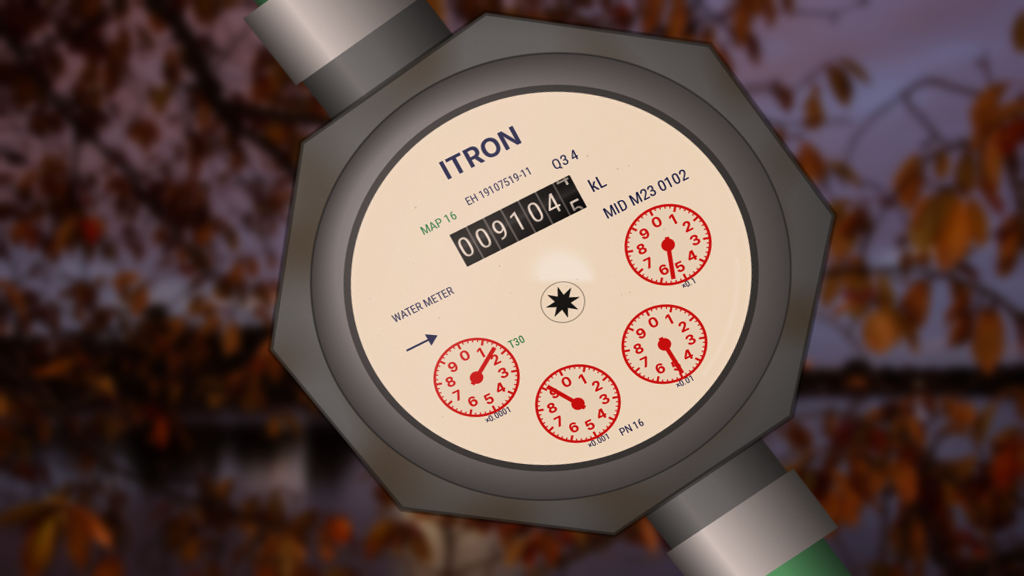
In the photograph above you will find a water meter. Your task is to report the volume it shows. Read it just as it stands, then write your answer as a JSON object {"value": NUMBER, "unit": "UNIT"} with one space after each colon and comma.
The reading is {"value": 91044.5491, "unit": "kL"}
